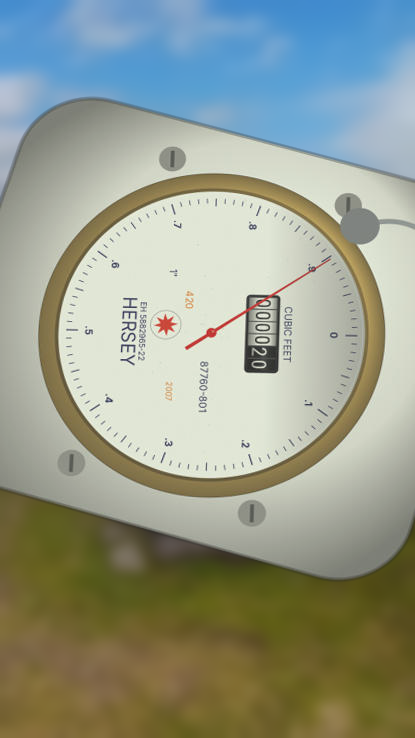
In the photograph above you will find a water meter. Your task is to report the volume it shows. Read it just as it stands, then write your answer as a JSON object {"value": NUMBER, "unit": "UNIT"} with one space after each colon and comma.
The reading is {"value": 19.90, "unit": "ft³"}
